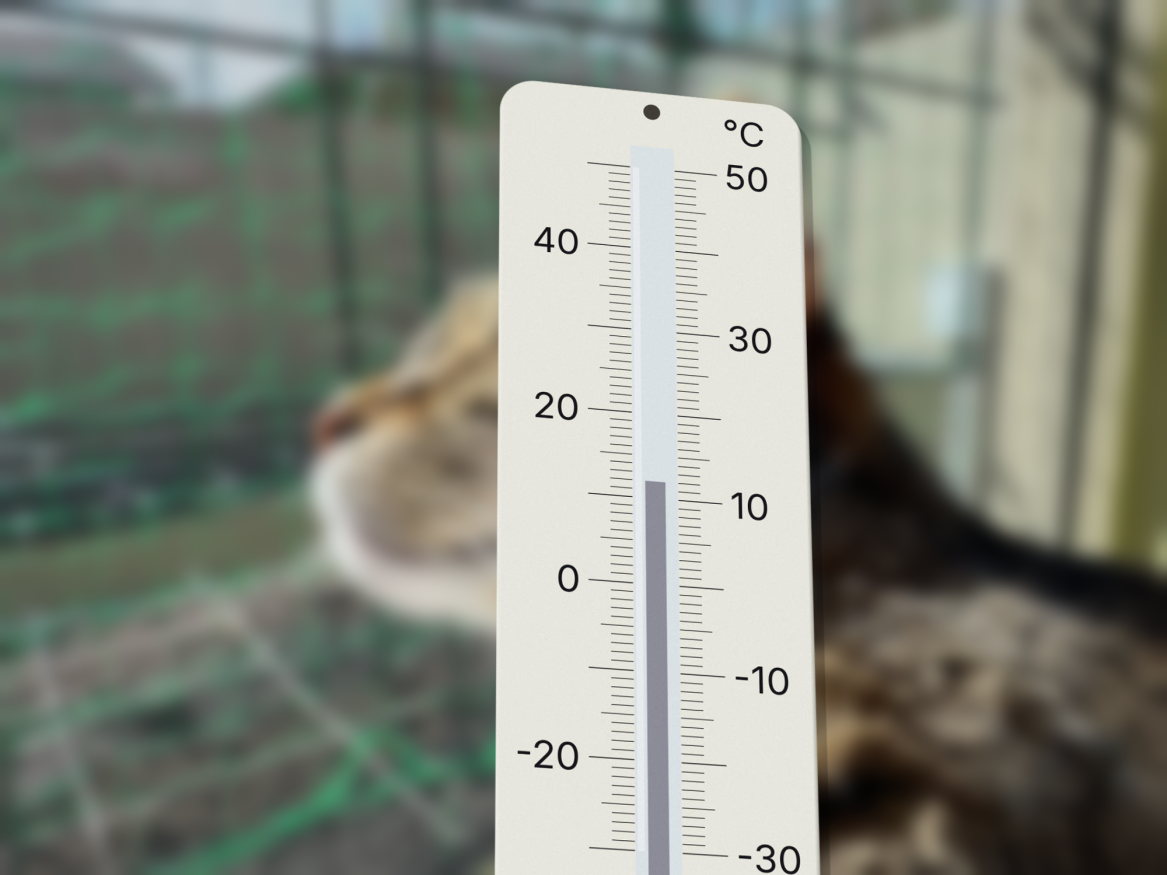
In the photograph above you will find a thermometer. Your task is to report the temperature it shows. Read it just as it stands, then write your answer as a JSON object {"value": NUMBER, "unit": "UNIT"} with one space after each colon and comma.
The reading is {"value": 12, "unit": "°C"}
